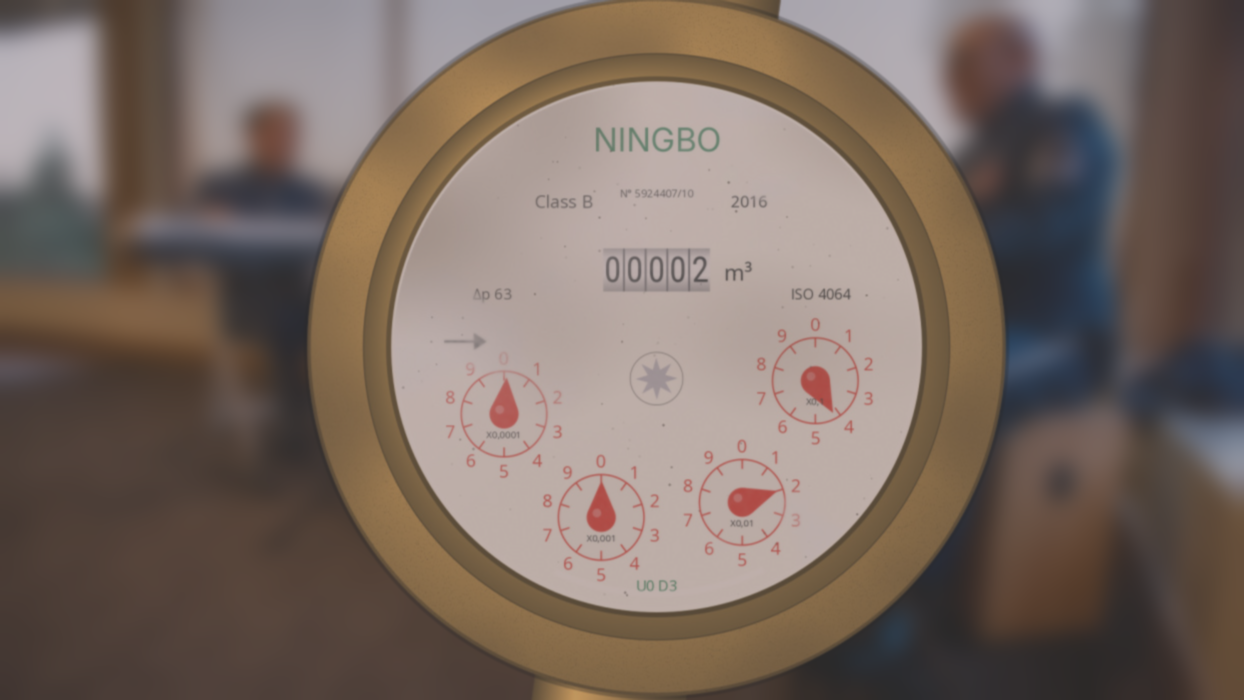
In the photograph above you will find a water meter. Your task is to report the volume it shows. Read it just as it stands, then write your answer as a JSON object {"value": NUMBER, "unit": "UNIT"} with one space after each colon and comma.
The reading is {"value": 2.4200, "unit": "m³"}
